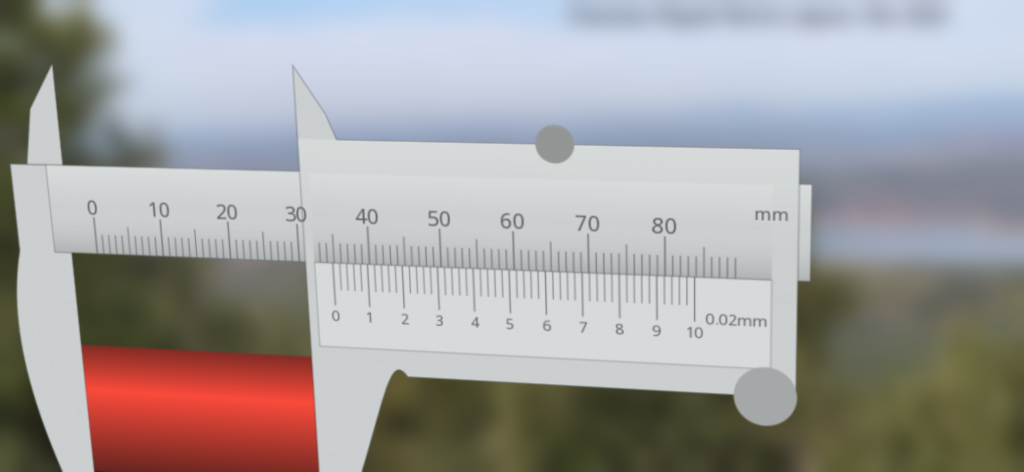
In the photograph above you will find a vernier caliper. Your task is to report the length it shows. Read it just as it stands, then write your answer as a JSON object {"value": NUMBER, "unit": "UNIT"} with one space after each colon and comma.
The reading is {"value": 34.8, "unit": "mm"}
